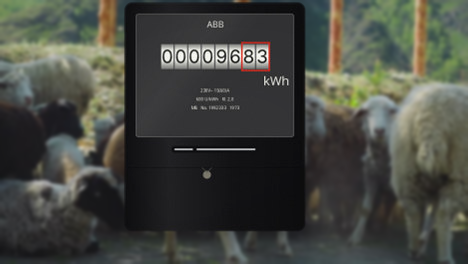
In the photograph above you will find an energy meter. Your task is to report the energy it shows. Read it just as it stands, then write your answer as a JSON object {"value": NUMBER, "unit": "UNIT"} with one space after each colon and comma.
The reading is {"value": 96.83, "unit": "kWh"}
